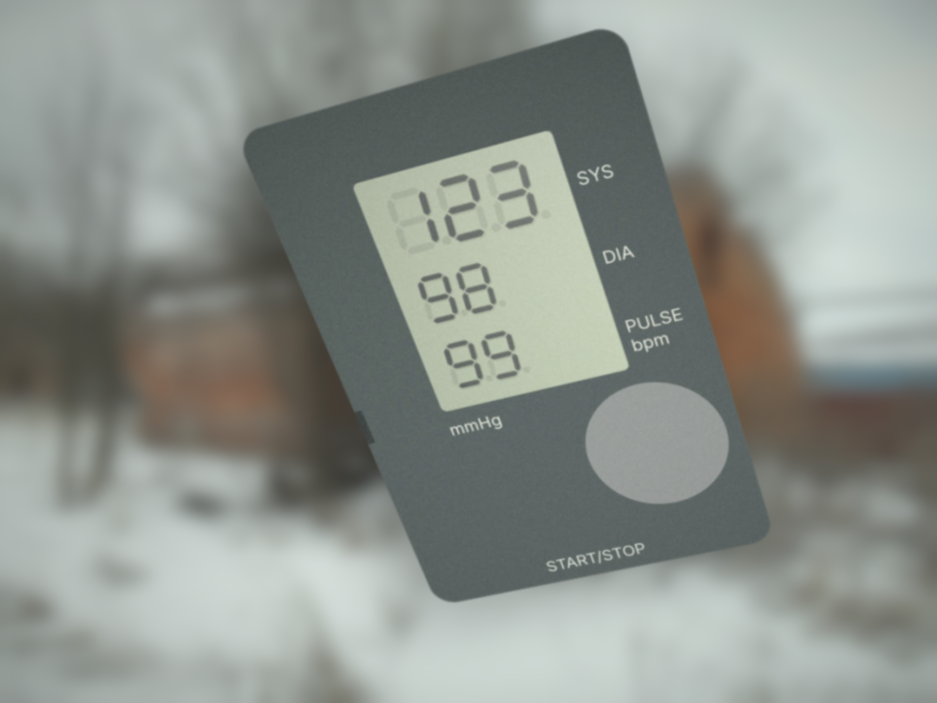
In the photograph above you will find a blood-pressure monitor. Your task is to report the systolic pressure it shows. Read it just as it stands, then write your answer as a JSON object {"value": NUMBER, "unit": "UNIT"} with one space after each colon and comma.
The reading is {"value": 123, "unit": "mmHg"}
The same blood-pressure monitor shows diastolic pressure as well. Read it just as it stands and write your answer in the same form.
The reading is {"value": 98, "unit": "mmHg"}
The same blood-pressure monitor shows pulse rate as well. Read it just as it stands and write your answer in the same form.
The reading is {"value": 99, "unit": "bpm"}
